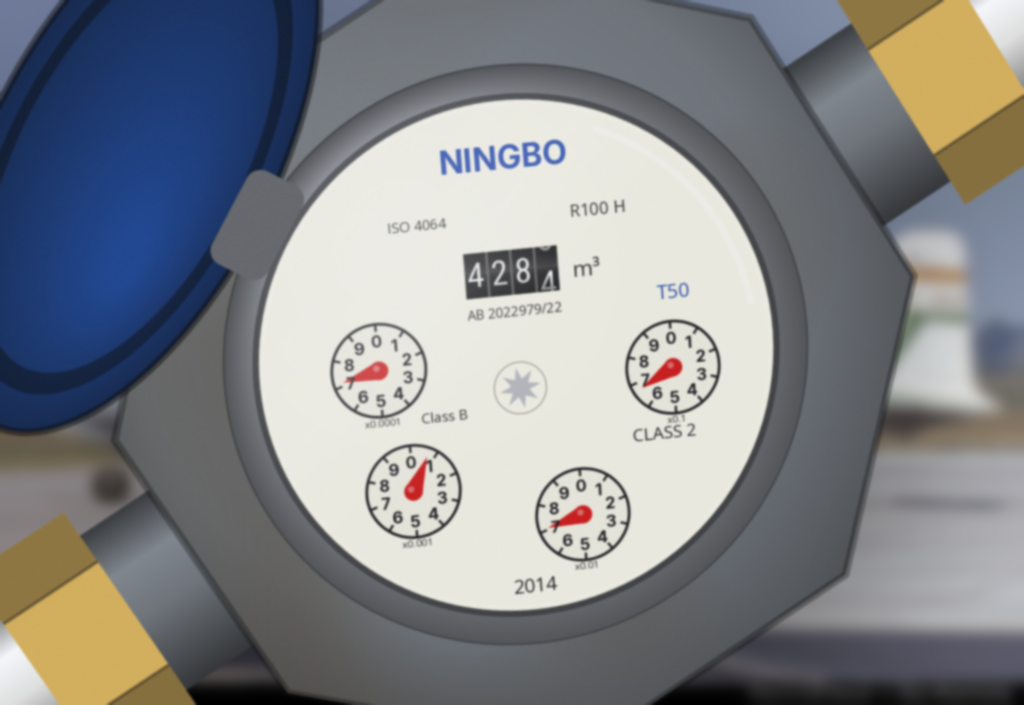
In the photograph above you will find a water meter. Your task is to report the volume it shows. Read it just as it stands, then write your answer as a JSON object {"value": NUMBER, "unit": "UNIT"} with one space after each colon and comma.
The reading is {"value": 4283.6707, "unit": "m³"}
